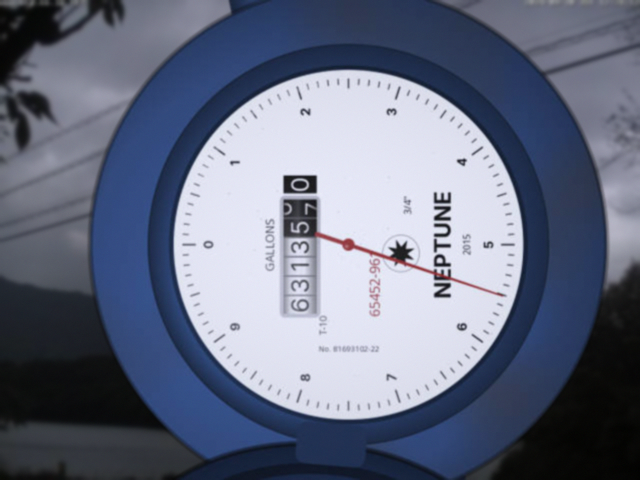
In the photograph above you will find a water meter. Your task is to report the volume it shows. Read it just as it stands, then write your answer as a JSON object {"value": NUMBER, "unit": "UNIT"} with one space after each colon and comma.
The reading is {"value": 6313565.5, "unit": "gal"}
